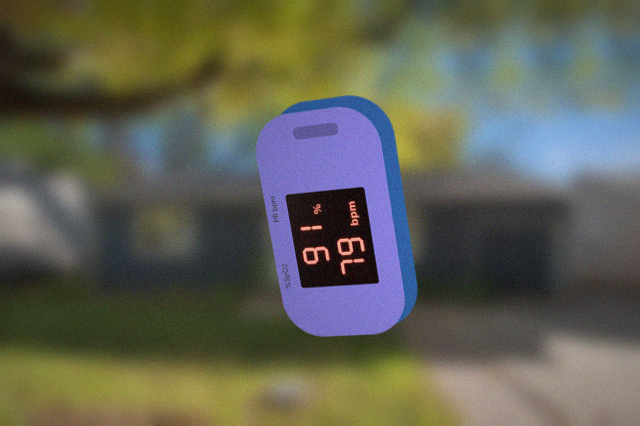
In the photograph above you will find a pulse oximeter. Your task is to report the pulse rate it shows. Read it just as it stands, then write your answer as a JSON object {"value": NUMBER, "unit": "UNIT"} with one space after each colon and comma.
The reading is {"value": 79, "unit": "bpm"}
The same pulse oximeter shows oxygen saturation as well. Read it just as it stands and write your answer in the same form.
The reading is {"value": 91, "unit": "%"}
